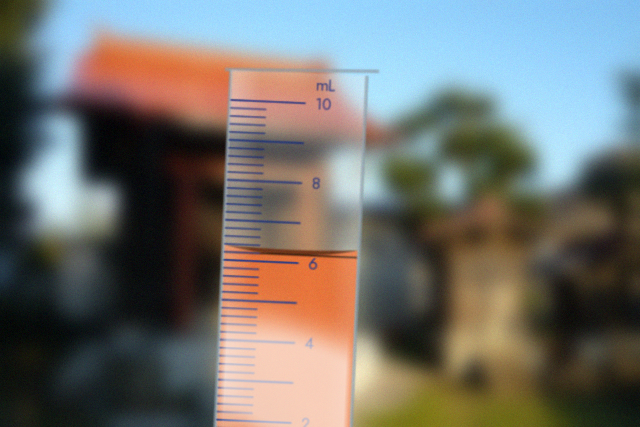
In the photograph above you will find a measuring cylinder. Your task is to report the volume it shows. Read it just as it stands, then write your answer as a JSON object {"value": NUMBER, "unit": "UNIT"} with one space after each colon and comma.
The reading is {"value": 6.2, "unit": "mL"}
